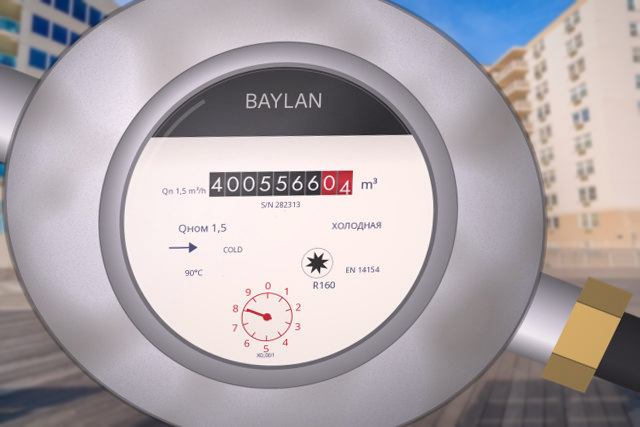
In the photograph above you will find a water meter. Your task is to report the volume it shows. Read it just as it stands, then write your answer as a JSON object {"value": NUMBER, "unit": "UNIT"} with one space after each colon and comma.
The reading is {"value": 4005566.038, "unit": "m³"}
